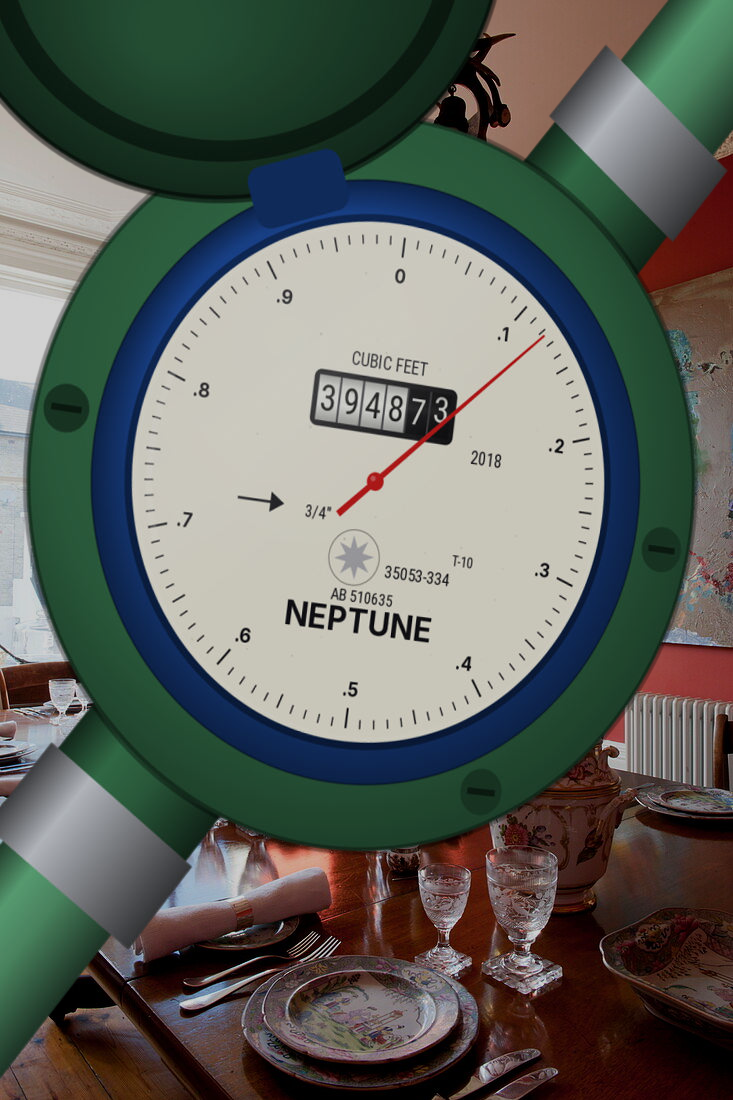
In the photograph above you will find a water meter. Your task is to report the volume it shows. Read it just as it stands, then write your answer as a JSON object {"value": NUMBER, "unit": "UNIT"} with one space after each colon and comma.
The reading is {"value": 394873.12, "unit": "ft³"}
